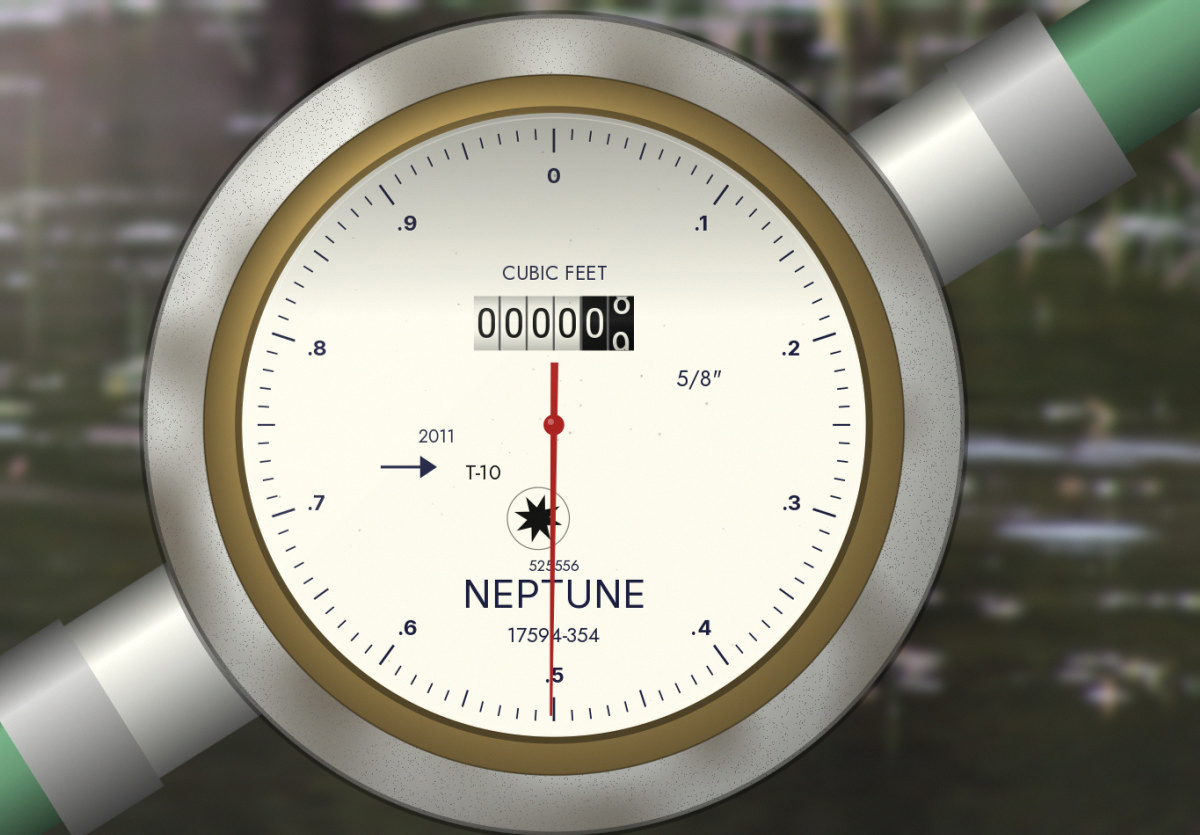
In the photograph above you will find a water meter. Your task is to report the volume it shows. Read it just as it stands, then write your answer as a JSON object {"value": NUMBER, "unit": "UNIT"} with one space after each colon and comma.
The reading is {"value": 8.50, "unit": "ft³"}
